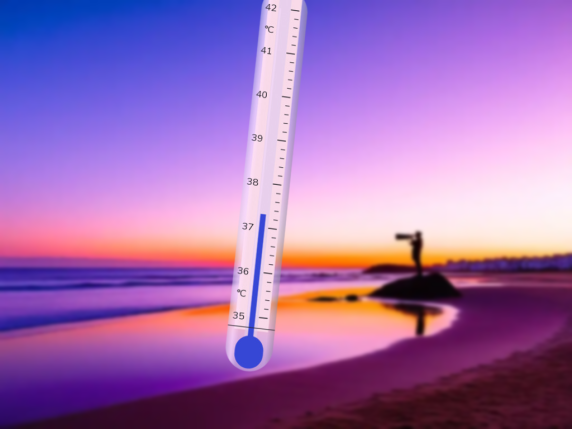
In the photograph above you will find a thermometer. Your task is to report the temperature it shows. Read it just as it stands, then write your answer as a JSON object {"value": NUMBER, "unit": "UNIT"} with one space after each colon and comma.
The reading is {"value": 37.3, "unit": "°C"}
